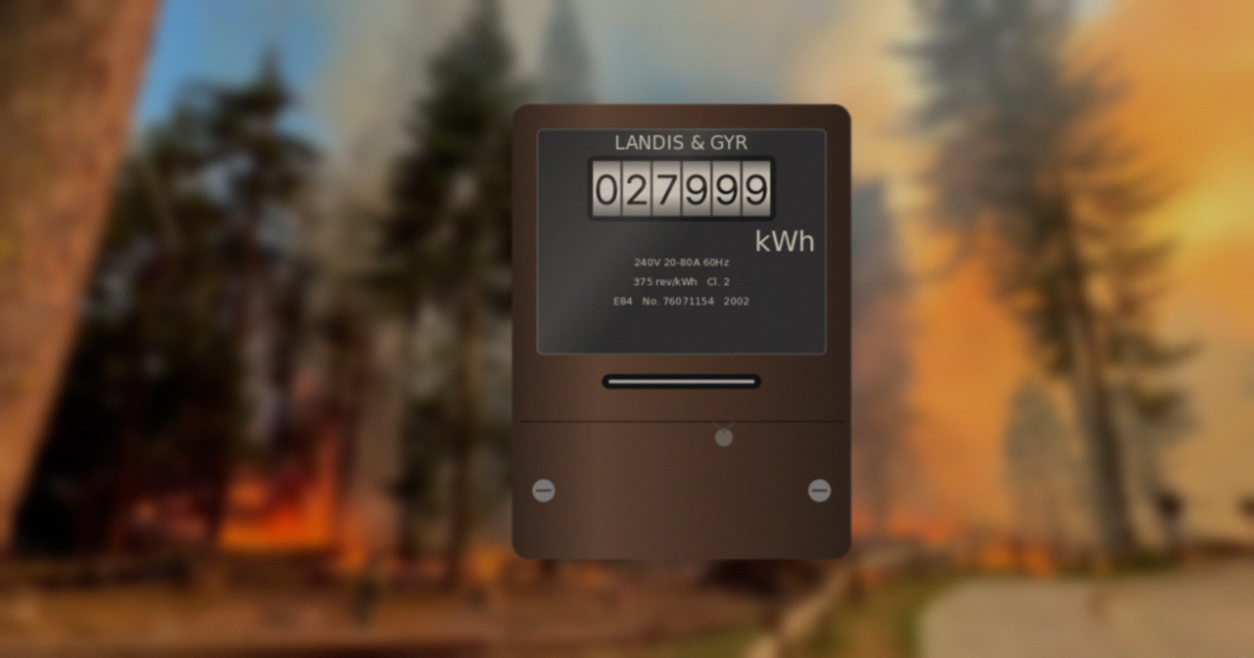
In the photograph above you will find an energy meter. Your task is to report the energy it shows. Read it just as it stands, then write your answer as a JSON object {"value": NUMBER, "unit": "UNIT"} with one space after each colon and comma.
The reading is {"value": 27999, "unit": "kWh"}
